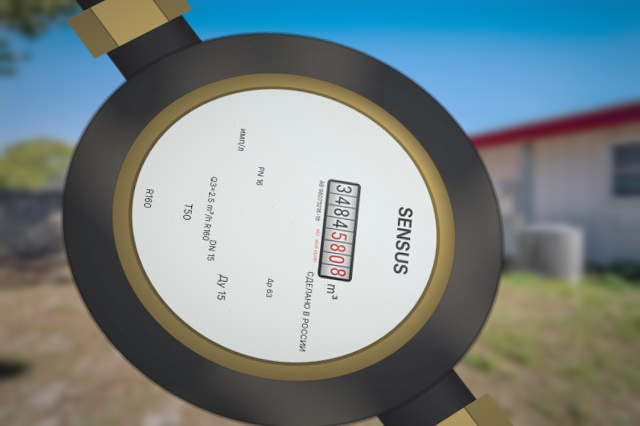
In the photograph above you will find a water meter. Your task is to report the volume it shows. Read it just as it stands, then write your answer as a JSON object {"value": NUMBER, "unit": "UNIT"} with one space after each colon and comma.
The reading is {"value": 3484.5808, "unit": "m³"}
